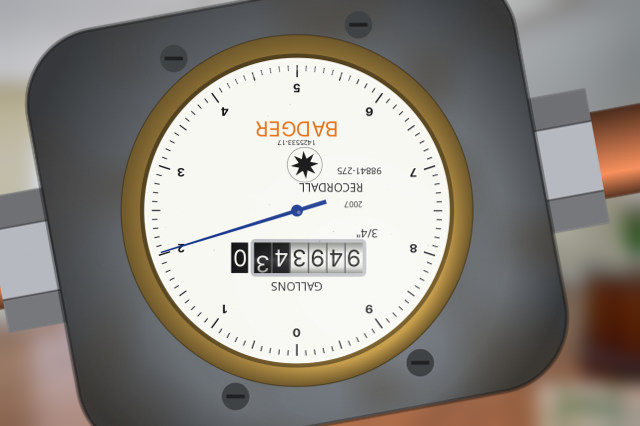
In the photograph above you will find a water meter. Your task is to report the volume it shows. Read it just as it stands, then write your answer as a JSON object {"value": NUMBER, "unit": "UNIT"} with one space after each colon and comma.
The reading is {"value": 9493432.0, "unit": "gal"}
